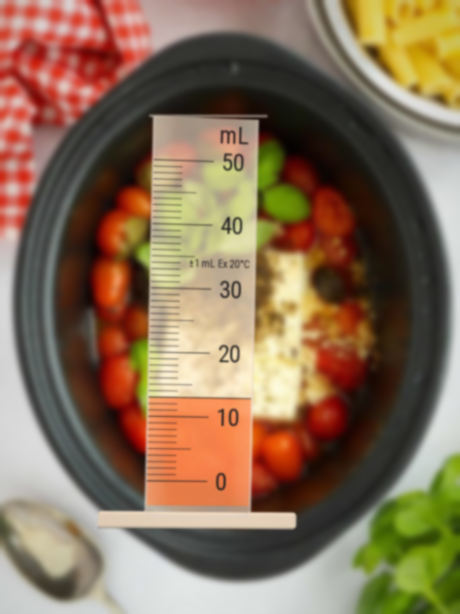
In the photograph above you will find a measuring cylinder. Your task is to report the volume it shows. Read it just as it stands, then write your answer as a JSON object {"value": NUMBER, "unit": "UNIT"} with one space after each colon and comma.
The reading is {"value": 13, "unit": "mL"}
